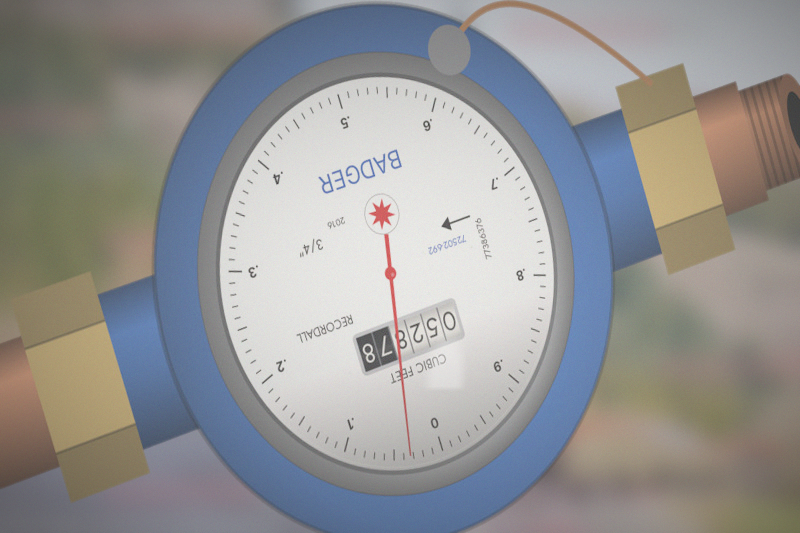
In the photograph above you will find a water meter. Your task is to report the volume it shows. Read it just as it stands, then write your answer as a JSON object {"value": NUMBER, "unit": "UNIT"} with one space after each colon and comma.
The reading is {"value": 52878.03, "unit": "ft³"}
